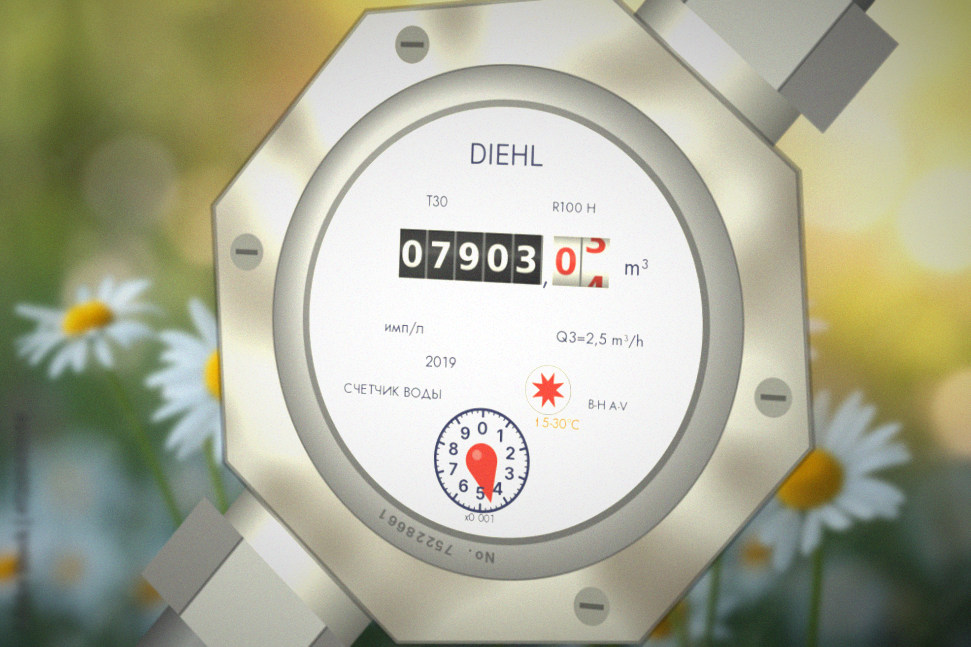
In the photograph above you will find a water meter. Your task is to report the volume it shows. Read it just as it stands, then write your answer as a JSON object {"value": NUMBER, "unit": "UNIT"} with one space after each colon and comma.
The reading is {"value": 7903.034, "unit": "m³"}
